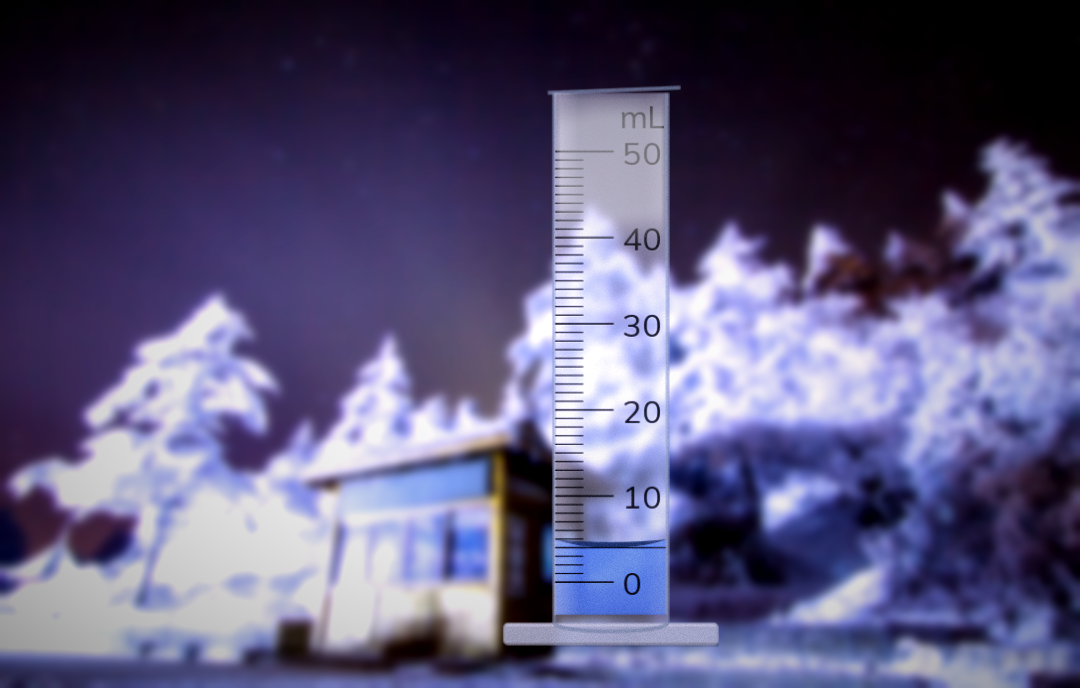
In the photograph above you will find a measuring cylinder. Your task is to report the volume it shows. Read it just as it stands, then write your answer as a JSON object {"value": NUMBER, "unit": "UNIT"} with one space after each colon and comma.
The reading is {"value": 4, "unit": "mL"}
